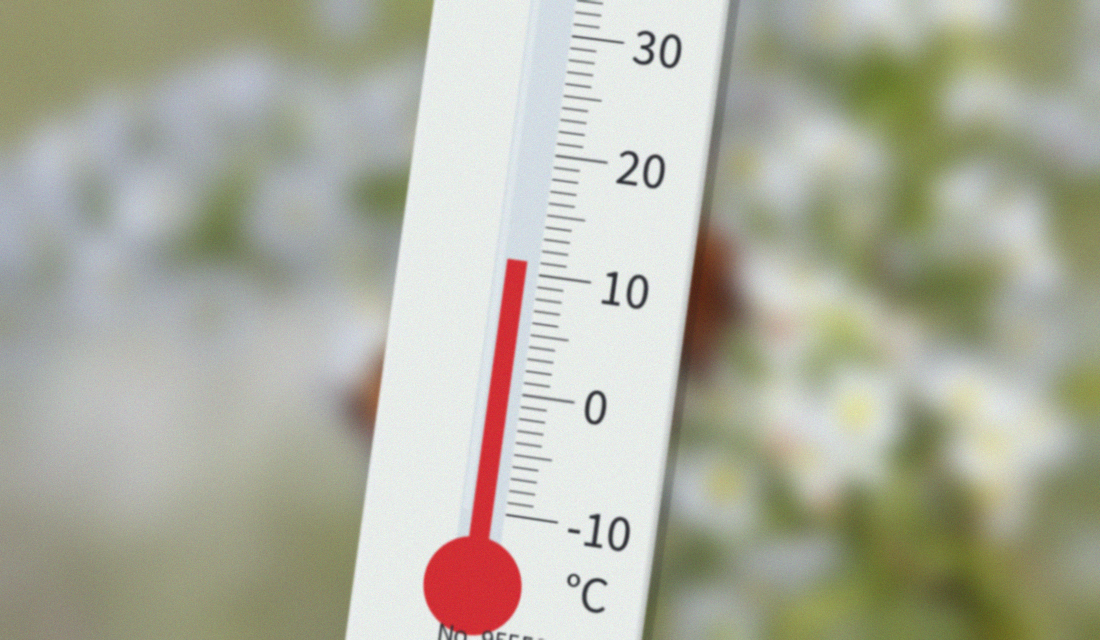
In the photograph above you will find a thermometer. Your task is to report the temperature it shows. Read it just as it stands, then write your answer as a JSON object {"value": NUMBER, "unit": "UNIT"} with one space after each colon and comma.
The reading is {"value": 11, "unit": "°C"}
